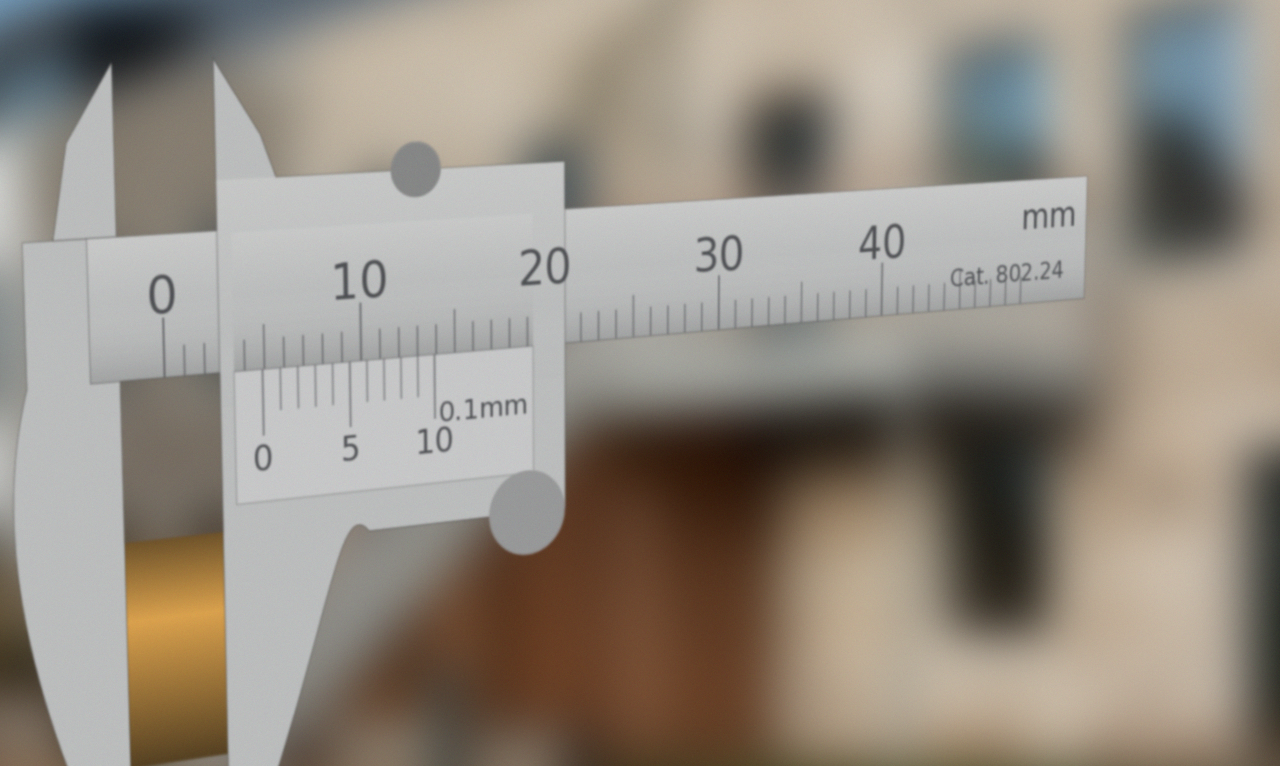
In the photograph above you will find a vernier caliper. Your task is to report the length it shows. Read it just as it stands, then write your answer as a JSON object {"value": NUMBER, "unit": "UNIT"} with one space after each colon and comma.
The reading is {"value": 4.9, "unit": "mm"}
